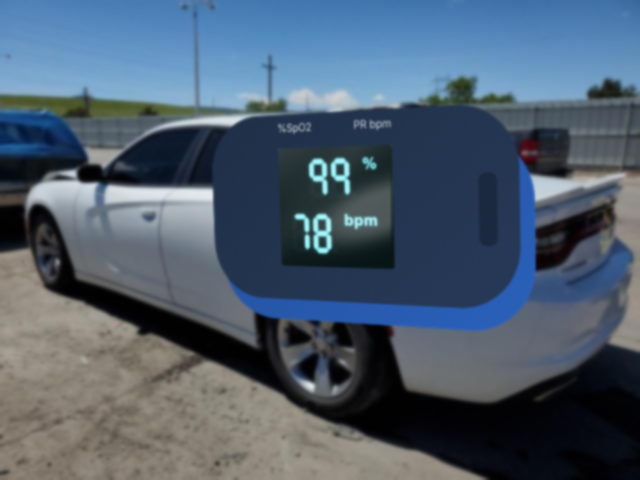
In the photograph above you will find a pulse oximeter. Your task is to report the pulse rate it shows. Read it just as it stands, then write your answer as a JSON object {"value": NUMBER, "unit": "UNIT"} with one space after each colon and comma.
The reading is {"value": 78, "unit": "bpm"}
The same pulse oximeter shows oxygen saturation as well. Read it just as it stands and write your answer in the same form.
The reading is {"value": 99, "unit": "%"}
